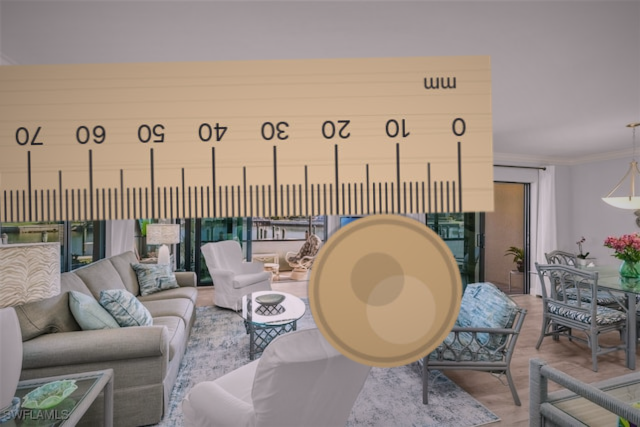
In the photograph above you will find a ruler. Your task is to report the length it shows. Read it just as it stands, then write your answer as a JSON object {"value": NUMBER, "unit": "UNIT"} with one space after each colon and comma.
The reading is {"value": 25, "unit": "mm"}
